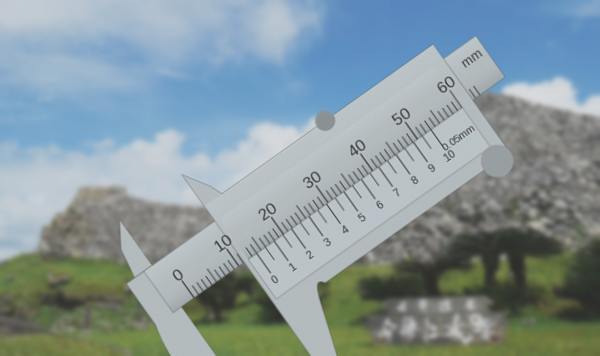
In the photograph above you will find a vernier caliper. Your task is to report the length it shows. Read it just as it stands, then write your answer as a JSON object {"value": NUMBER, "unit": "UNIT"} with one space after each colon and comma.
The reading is {"value": 14.0, "unit": "mm"}
